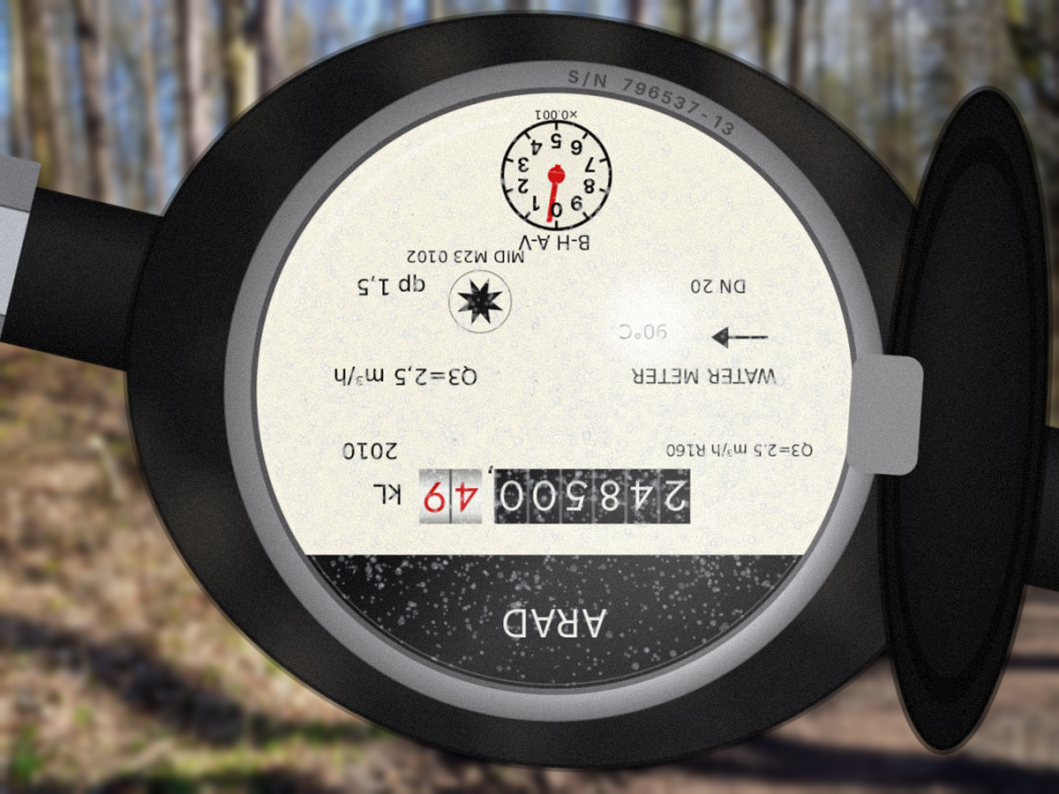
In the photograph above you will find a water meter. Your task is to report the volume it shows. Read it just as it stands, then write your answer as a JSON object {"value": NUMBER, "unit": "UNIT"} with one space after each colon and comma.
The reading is {"value": 248500.490, "unit": "kL"}
